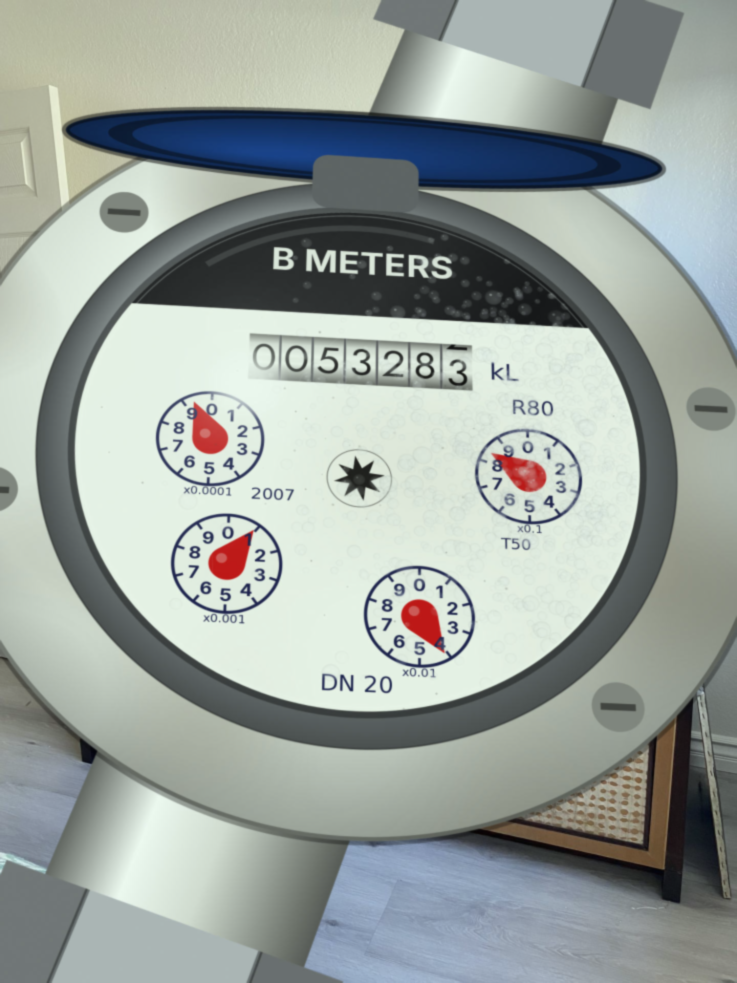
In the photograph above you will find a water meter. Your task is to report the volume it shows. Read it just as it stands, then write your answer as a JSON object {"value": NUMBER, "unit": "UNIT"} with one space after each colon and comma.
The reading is {"value": 53282.8409, "unit": "kL"}
